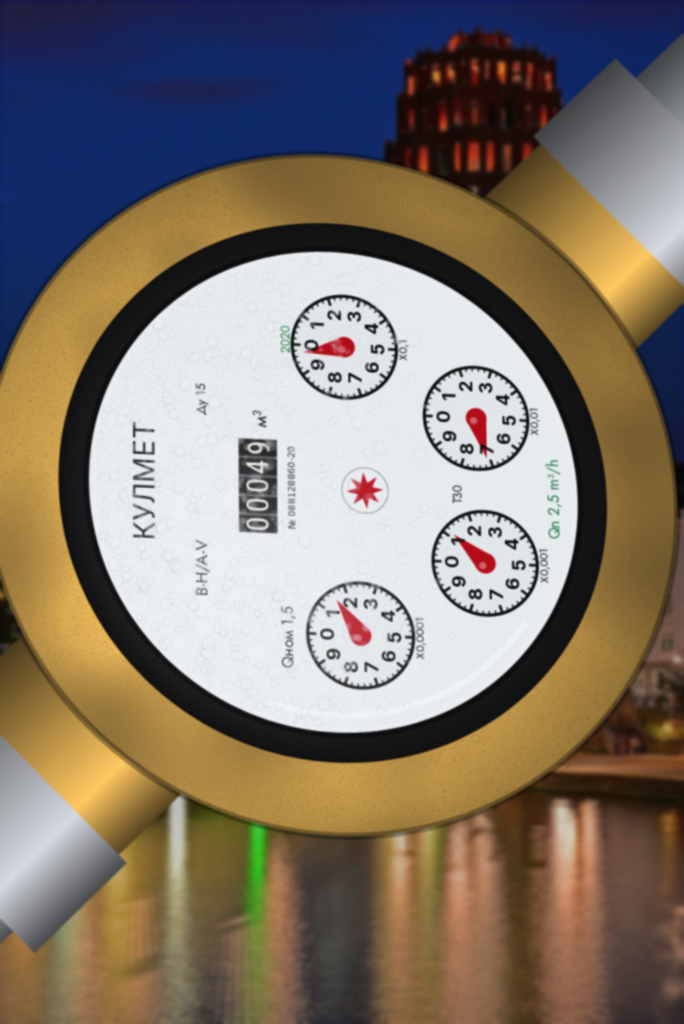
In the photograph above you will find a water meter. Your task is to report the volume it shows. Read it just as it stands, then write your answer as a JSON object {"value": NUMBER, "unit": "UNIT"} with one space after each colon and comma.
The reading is {"value": 48.9711, "unit": "m³"}
